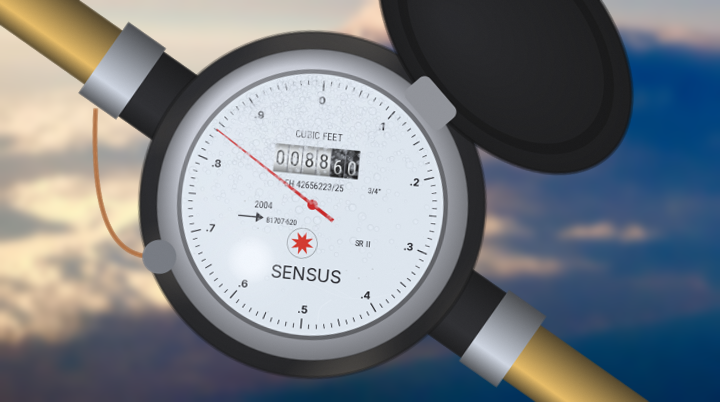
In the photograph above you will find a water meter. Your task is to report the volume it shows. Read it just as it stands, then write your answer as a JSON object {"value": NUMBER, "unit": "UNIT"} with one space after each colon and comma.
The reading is {"value": 8859.84, "unit": "ft³"}
